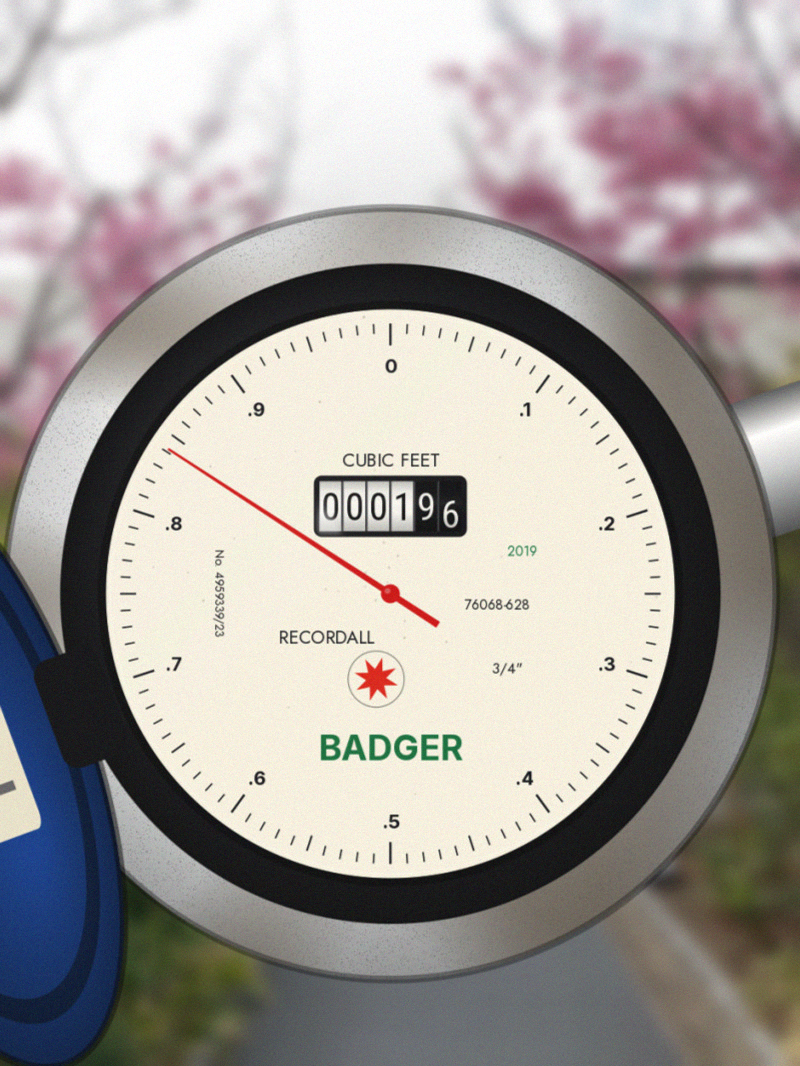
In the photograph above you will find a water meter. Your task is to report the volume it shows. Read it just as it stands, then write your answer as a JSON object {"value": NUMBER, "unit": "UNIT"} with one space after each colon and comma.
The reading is {"value": 195.84, "unit": "ft³"}
